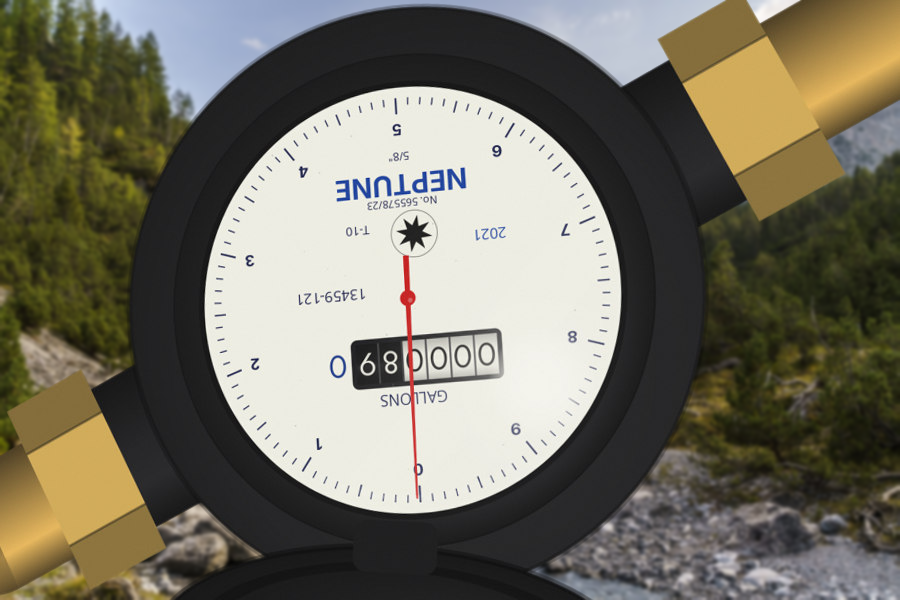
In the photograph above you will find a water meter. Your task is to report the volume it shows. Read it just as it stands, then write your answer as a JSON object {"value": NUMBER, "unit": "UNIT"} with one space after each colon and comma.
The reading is {"value": 890.0, "unit": "gal"}
